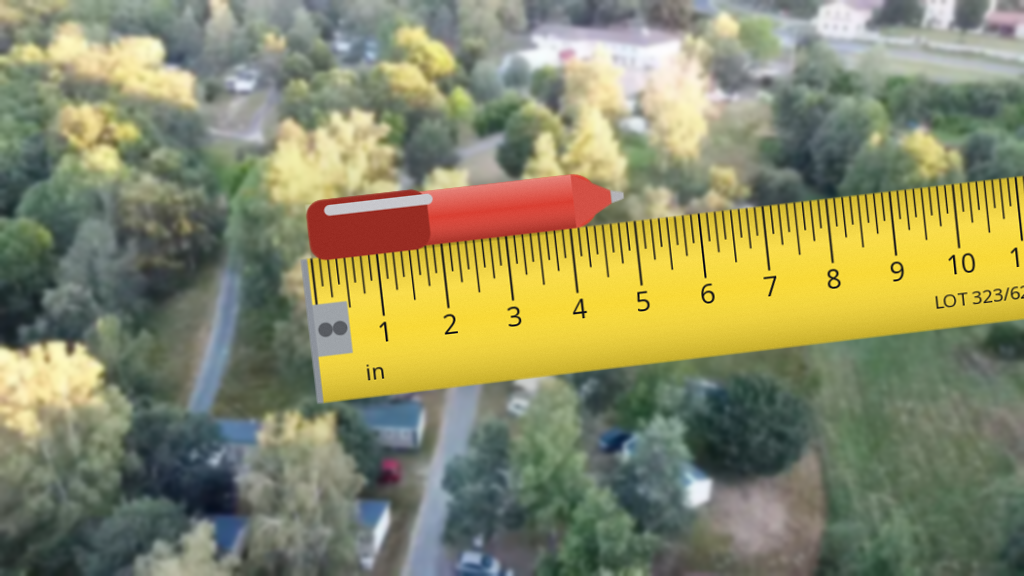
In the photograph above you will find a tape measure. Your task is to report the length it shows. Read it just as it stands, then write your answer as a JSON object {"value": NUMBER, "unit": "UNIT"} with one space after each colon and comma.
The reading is {"value": 4.875, "unit": "in"}
